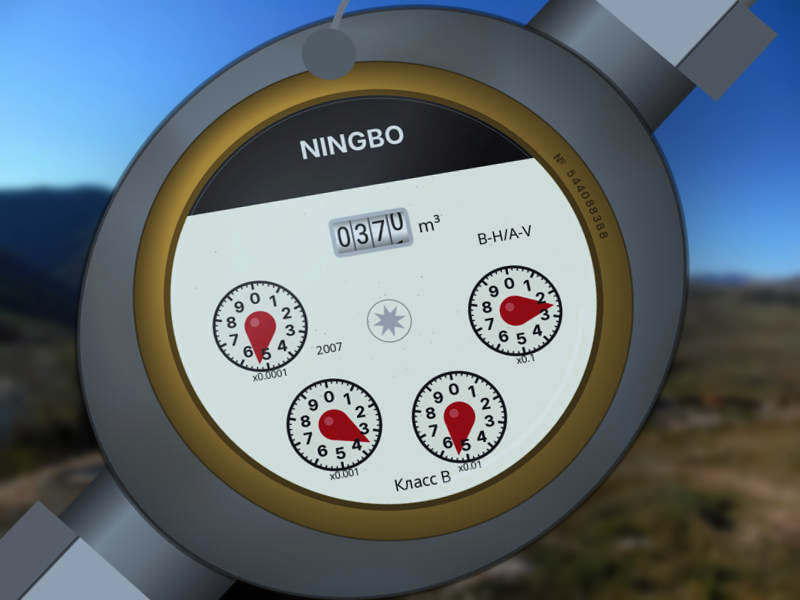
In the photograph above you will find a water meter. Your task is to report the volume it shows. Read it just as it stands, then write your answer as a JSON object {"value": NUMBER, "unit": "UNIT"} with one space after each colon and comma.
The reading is {"value": 370.2535, "unit": "m³"}
